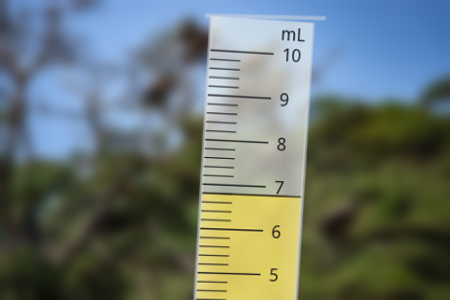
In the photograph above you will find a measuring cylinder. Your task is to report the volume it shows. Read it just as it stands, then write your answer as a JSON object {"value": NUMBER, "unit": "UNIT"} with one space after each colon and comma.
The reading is {"value": 6.8, "unit": "mL"}
